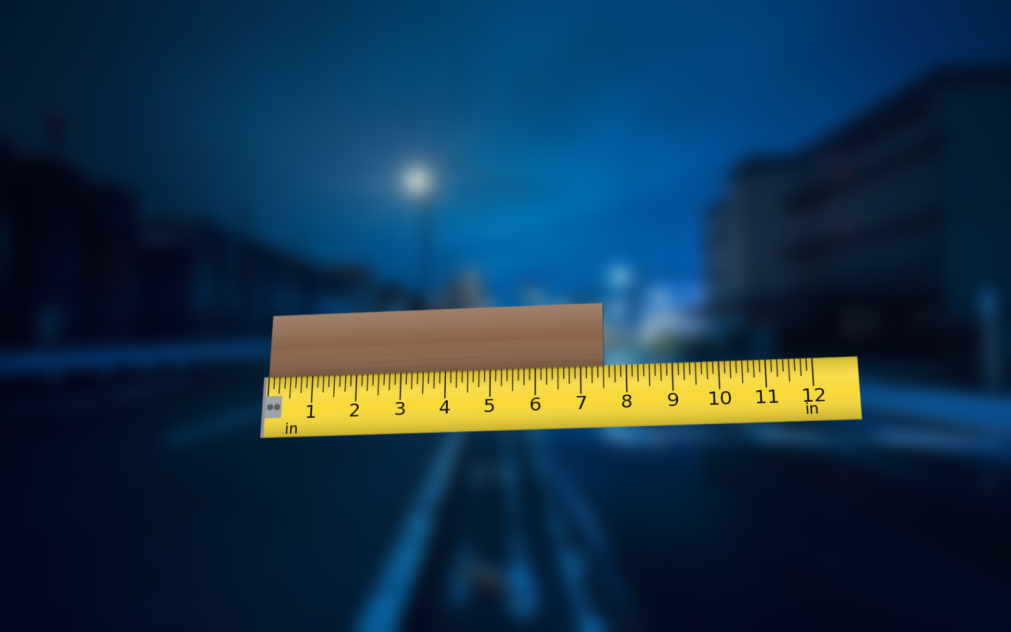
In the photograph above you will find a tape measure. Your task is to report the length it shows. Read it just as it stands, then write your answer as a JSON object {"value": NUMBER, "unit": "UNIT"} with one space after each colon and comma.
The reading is {"value": 7.5, "unit": "in"}
